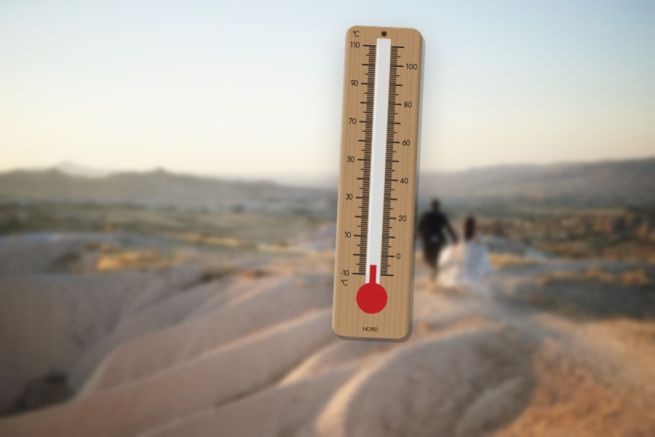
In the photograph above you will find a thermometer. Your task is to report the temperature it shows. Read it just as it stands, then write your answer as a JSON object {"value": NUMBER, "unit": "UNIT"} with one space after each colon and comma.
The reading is {"value": -5, "unit": "°C"}
